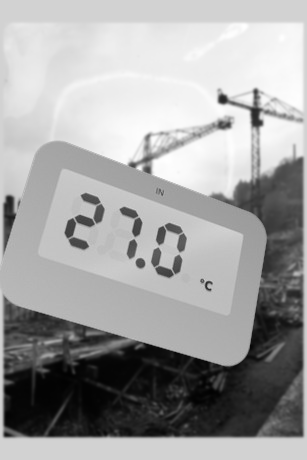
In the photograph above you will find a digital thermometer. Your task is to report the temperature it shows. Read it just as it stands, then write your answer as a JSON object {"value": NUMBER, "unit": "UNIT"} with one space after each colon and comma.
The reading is {"value": 27.0, "unit": "°C"}
